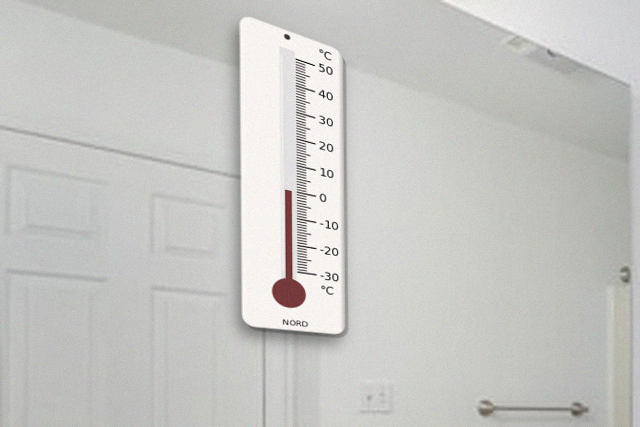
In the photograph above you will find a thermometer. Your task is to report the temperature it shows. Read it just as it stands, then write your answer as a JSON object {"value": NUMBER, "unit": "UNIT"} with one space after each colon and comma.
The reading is {"value": 0, "unit": "°C"}
